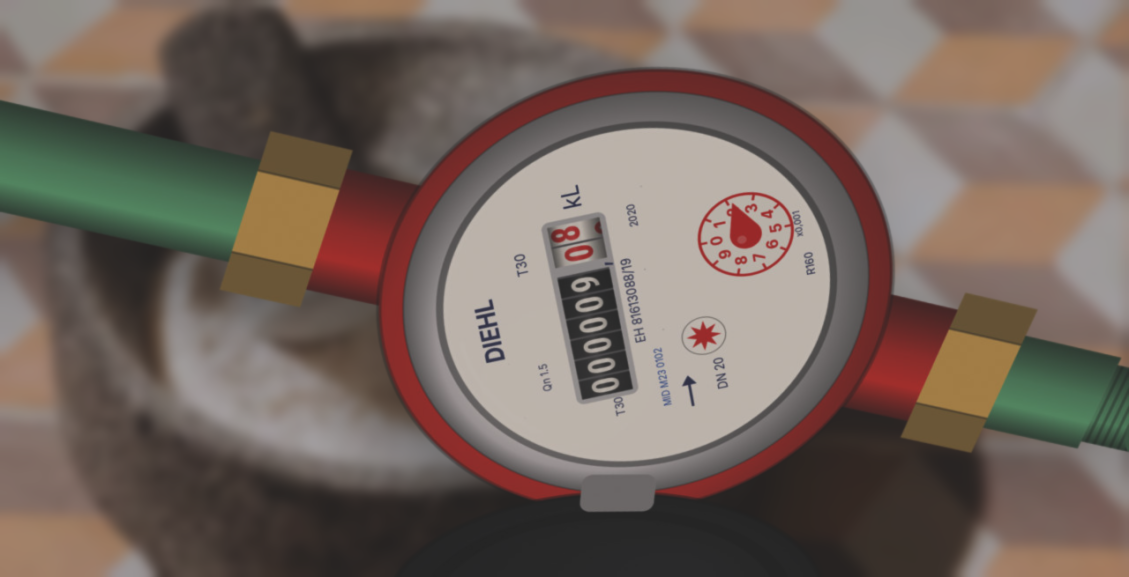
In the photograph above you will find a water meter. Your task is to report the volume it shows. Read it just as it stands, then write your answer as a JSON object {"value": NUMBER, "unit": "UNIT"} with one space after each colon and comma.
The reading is {"value": 9.082, "unit": "kL"}
